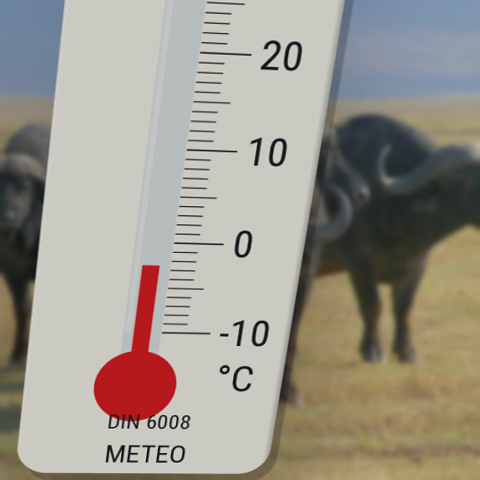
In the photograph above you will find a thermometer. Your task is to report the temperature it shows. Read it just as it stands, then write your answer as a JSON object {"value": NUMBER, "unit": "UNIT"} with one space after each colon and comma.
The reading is {"value": -2.5, "unit": "°C"}
